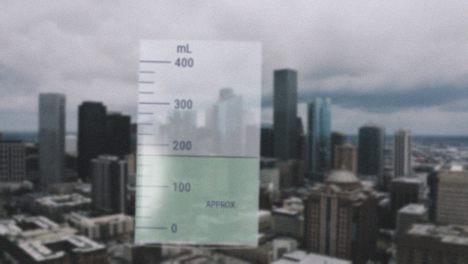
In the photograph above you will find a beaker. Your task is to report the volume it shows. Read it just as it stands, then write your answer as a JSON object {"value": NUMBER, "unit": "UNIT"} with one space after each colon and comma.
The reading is {"value": 175, "unit": "mL"}
